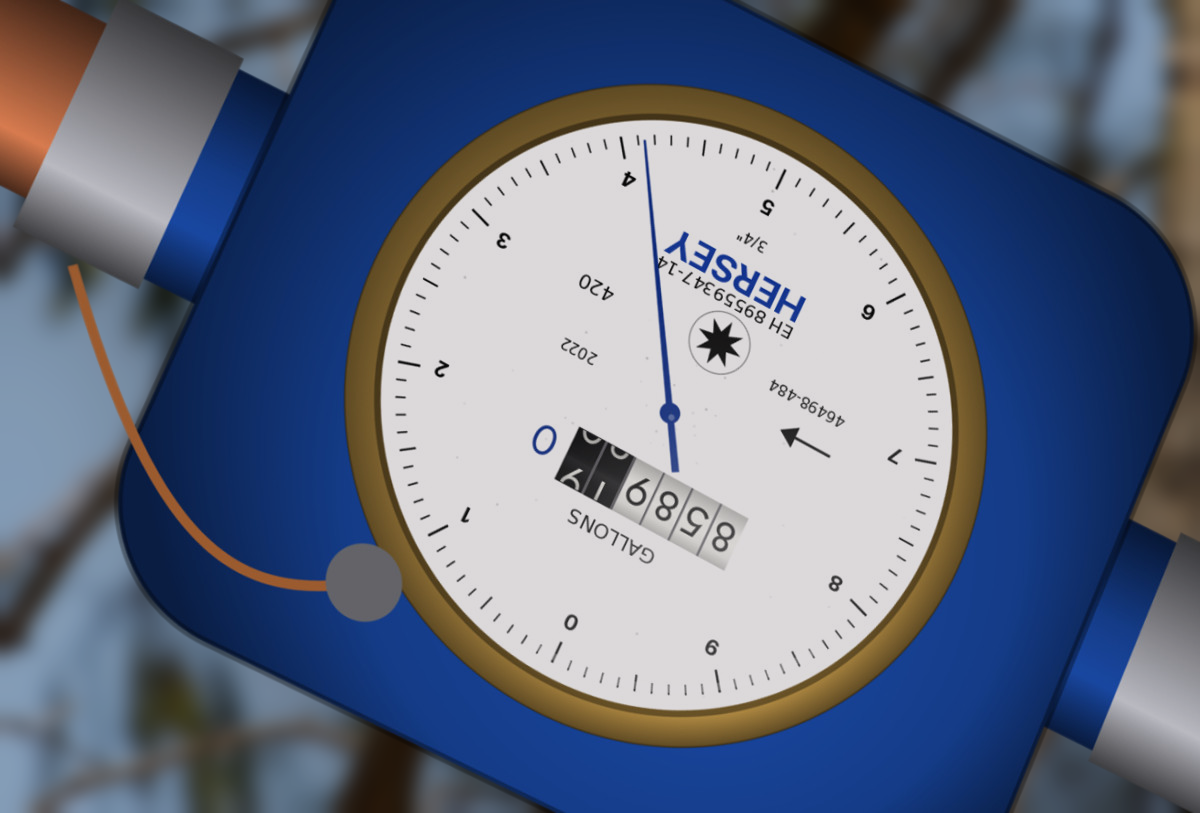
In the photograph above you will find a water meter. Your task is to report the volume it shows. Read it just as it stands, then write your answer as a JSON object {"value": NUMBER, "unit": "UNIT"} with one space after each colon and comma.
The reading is {"value": 8589194.1, "unit": "gal"}
